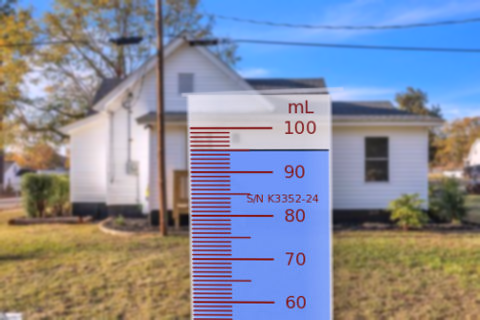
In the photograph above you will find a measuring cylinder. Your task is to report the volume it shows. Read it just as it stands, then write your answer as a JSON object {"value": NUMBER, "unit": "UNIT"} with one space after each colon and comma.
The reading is {"value": 95, "unit": "mL"}
